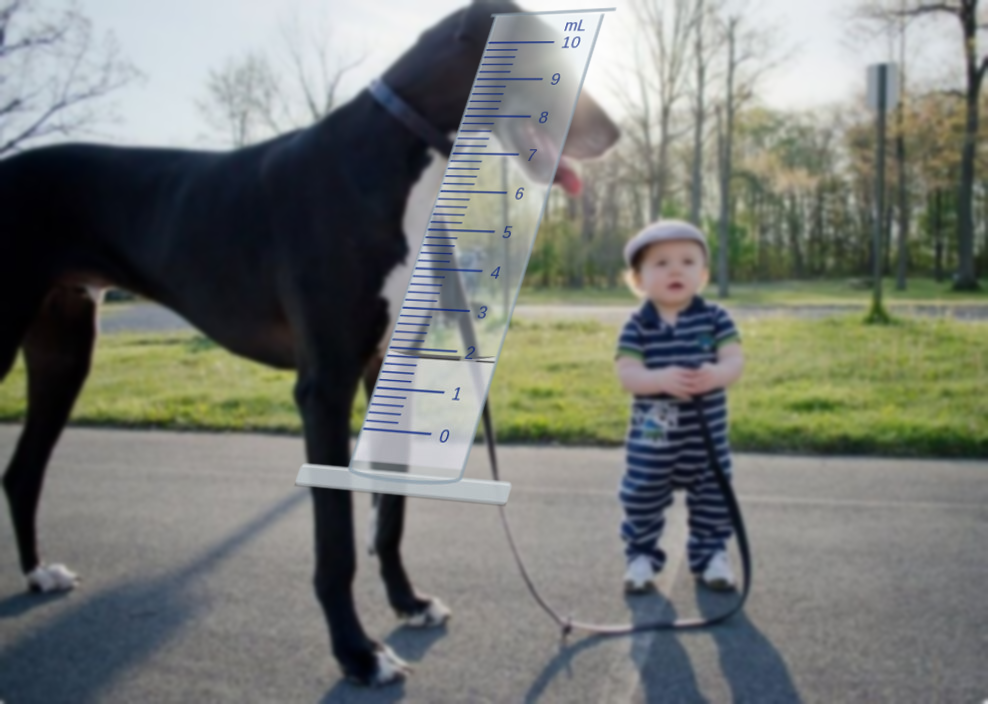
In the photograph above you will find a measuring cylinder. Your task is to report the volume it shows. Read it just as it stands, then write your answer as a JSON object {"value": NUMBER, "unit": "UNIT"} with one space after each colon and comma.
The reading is {"value": 1.8, "unit": "mL"}
